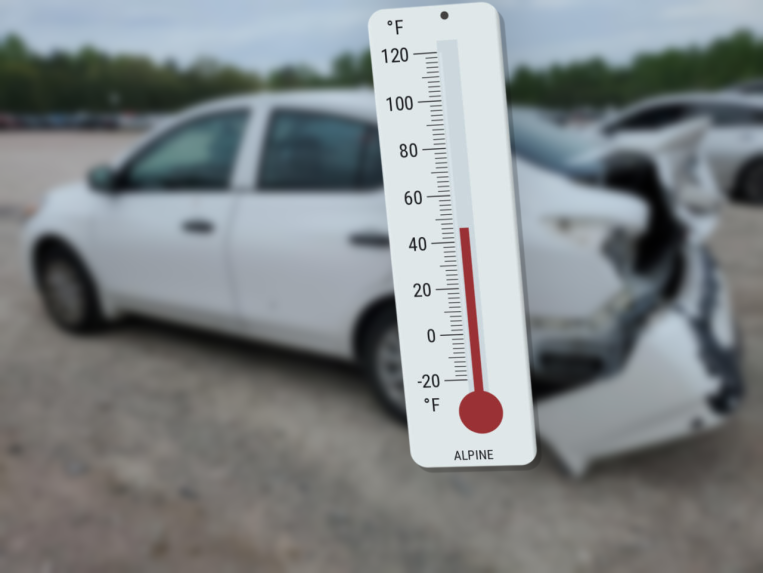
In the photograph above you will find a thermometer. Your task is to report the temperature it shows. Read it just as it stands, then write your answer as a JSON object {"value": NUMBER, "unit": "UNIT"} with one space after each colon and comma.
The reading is {"value": 46, "unit": "°F"}
